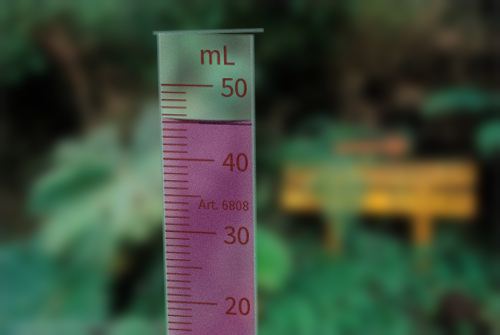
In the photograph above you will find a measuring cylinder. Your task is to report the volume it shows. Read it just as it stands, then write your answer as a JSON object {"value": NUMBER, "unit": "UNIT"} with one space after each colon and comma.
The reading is {"value": 45, "unit": "mL"}
